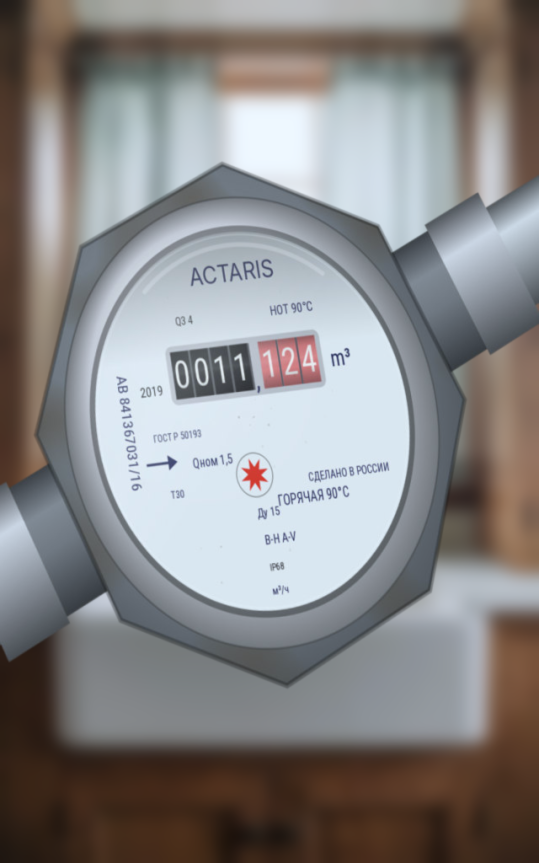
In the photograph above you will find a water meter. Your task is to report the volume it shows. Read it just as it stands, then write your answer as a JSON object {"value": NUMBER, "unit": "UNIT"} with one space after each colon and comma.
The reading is {"value": 11.124, "unit": "m³"}
